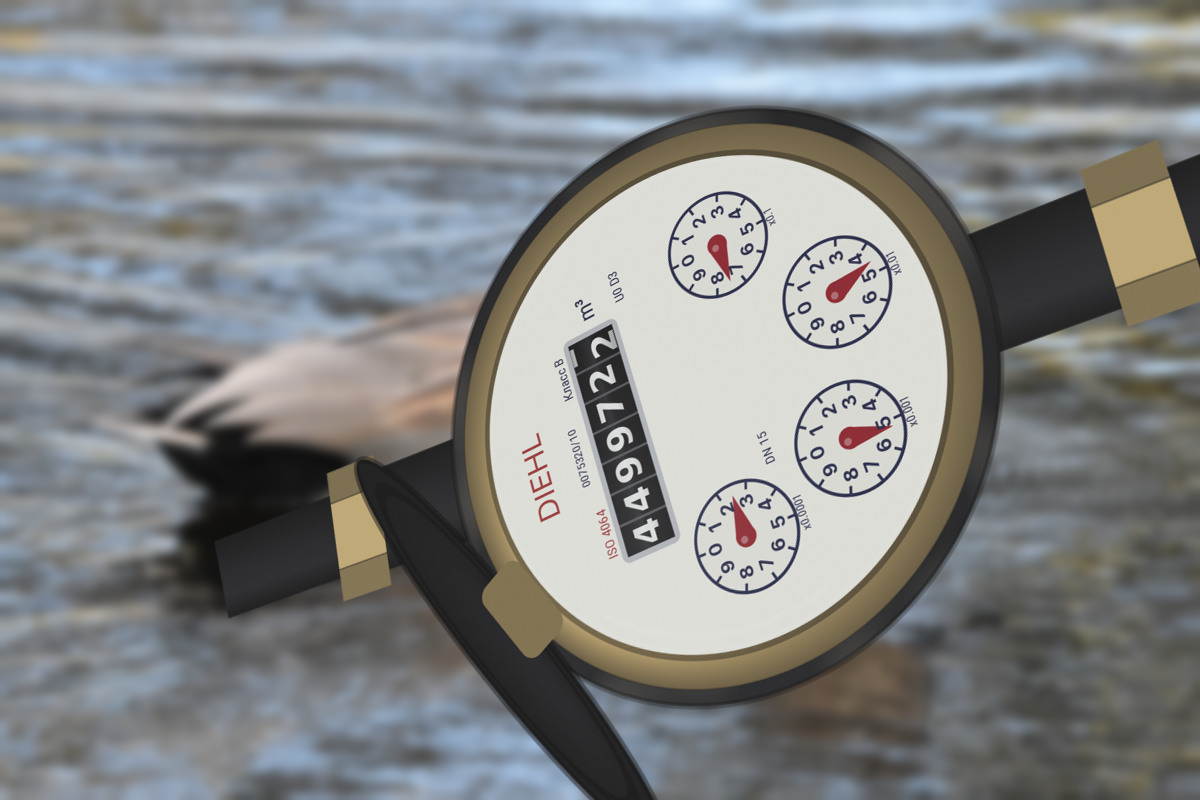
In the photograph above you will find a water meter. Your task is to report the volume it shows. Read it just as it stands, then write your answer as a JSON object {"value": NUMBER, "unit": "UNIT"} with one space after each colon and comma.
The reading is {"value": 4499721.7452, "unit": "m³"}
